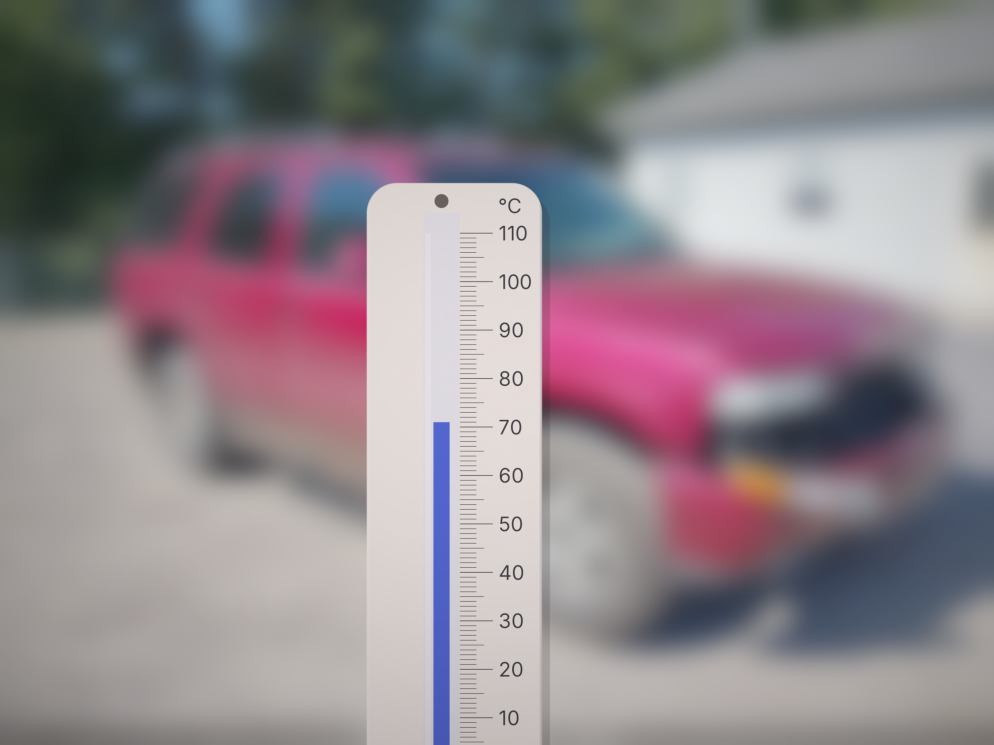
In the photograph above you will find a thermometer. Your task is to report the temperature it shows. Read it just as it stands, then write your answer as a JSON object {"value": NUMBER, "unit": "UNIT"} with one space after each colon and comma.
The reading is {"value": 71, "unit": "°C"}
